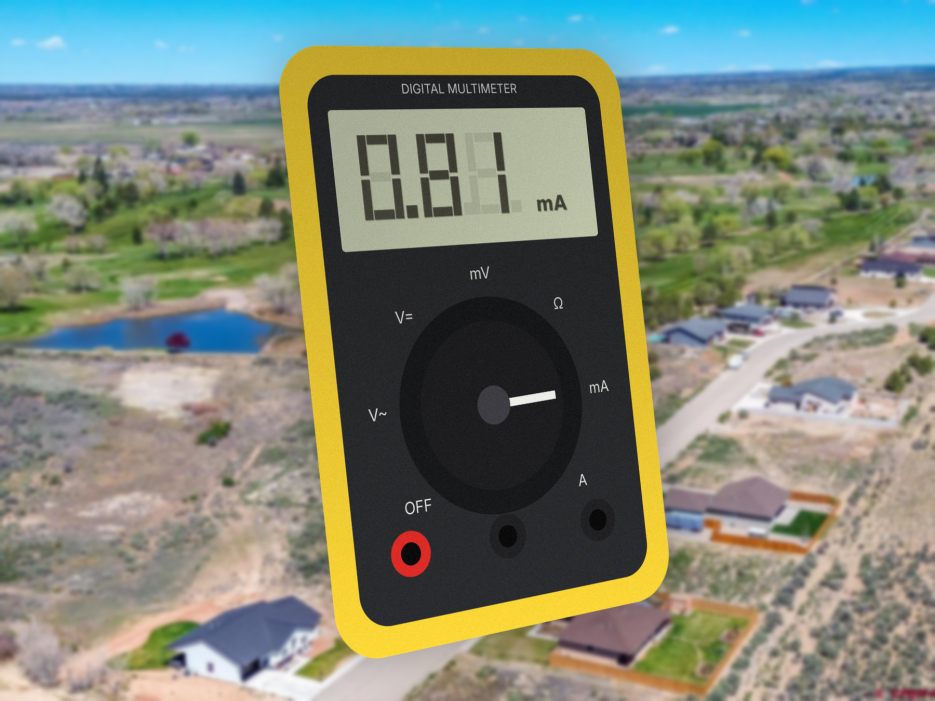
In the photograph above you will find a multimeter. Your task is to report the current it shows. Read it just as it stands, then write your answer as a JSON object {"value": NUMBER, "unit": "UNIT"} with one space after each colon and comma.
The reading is {"value": 0.81, "unit": "mA"}
